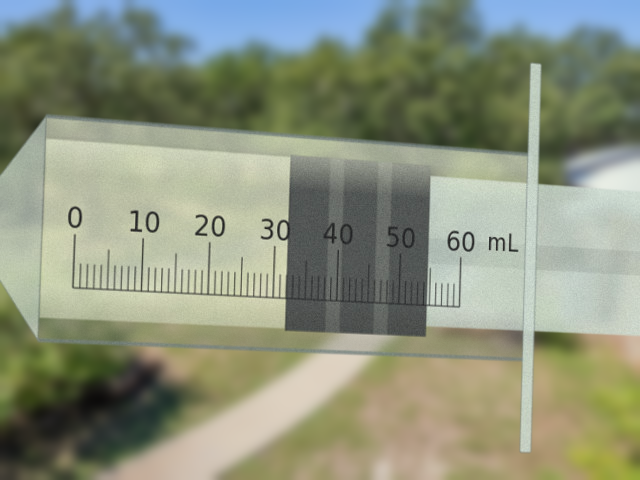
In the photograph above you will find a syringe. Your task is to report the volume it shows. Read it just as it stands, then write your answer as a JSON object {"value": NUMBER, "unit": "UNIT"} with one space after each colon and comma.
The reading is {"value": 32, "unit": "mL"}
